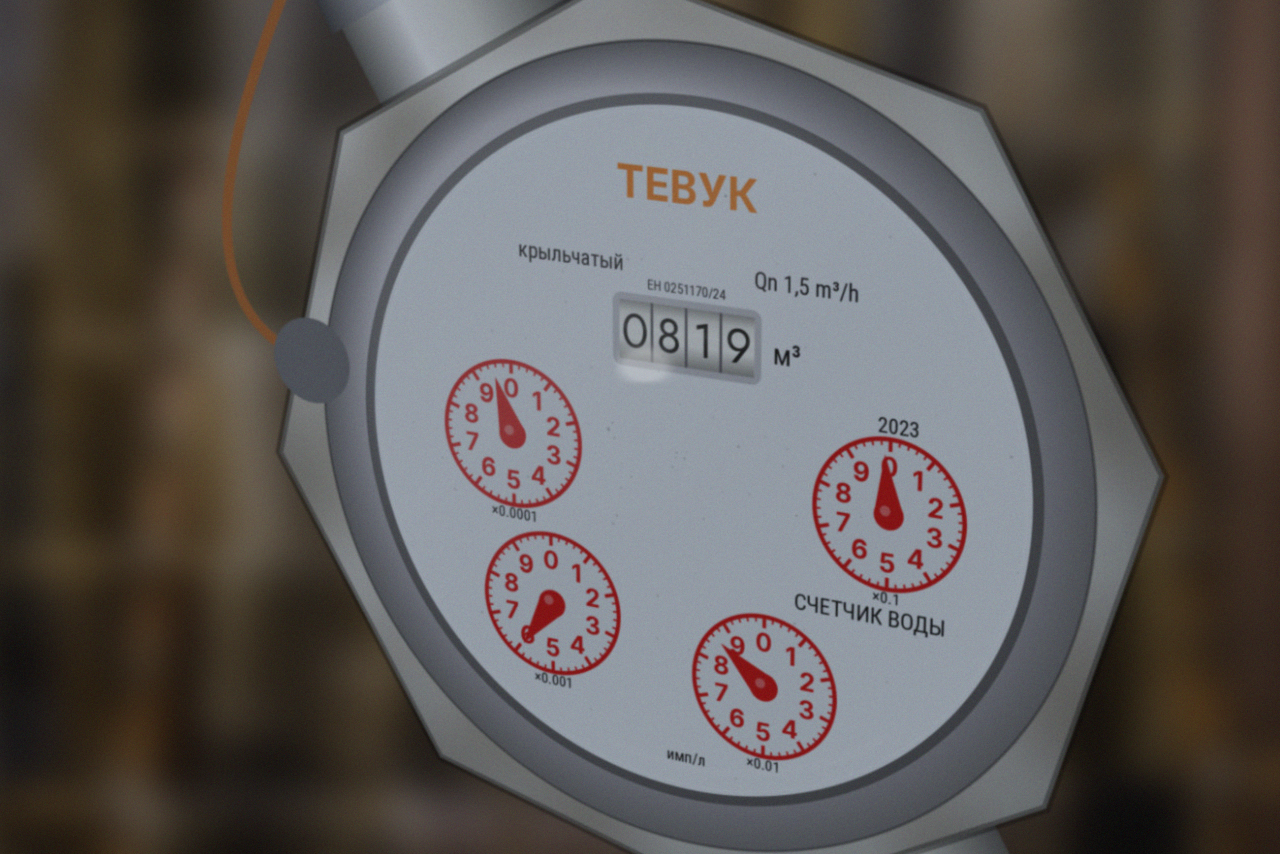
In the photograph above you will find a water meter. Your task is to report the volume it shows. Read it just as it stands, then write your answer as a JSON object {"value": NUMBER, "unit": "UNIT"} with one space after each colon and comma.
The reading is {"value": 818.9859, "unit": "m³"}
